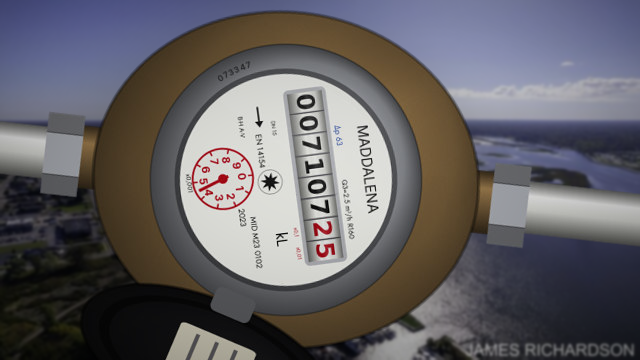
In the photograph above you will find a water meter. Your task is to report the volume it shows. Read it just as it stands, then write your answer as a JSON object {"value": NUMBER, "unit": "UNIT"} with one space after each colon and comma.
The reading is {"value": 7107.254, "unit": "kL"}
